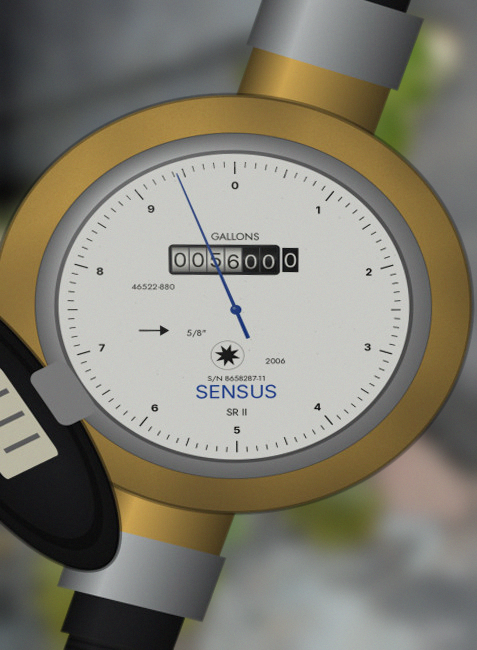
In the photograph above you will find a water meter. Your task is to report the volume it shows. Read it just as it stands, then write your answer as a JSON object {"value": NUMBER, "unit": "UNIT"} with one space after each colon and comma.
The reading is {"value": 55999.4, "unit": "gal"}
